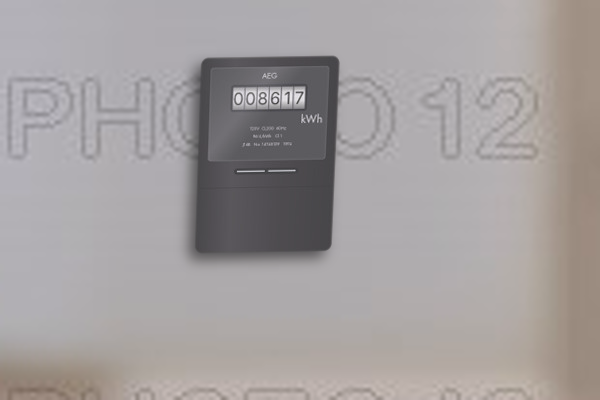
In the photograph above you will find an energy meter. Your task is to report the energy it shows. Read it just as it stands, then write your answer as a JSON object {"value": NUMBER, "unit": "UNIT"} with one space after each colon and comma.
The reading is {"value": 8617, "unit": "kWh"}
